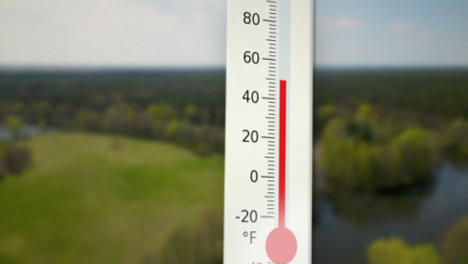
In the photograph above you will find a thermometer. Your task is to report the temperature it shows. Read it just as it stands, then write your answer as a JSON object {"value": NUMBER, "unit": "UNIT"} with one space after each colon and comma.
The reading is {"value": 50, "unit": "°F"}
